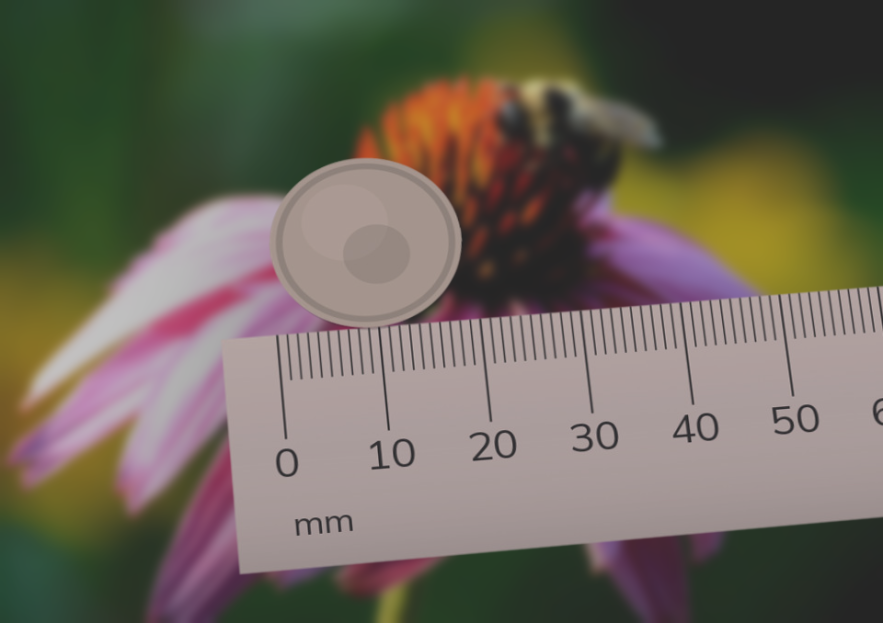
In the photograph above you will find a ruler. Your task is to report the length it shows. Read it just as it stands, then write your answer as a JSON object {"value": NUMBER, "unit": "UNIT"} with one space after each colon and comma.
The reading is {"value": 19, "unit": "mm"}
